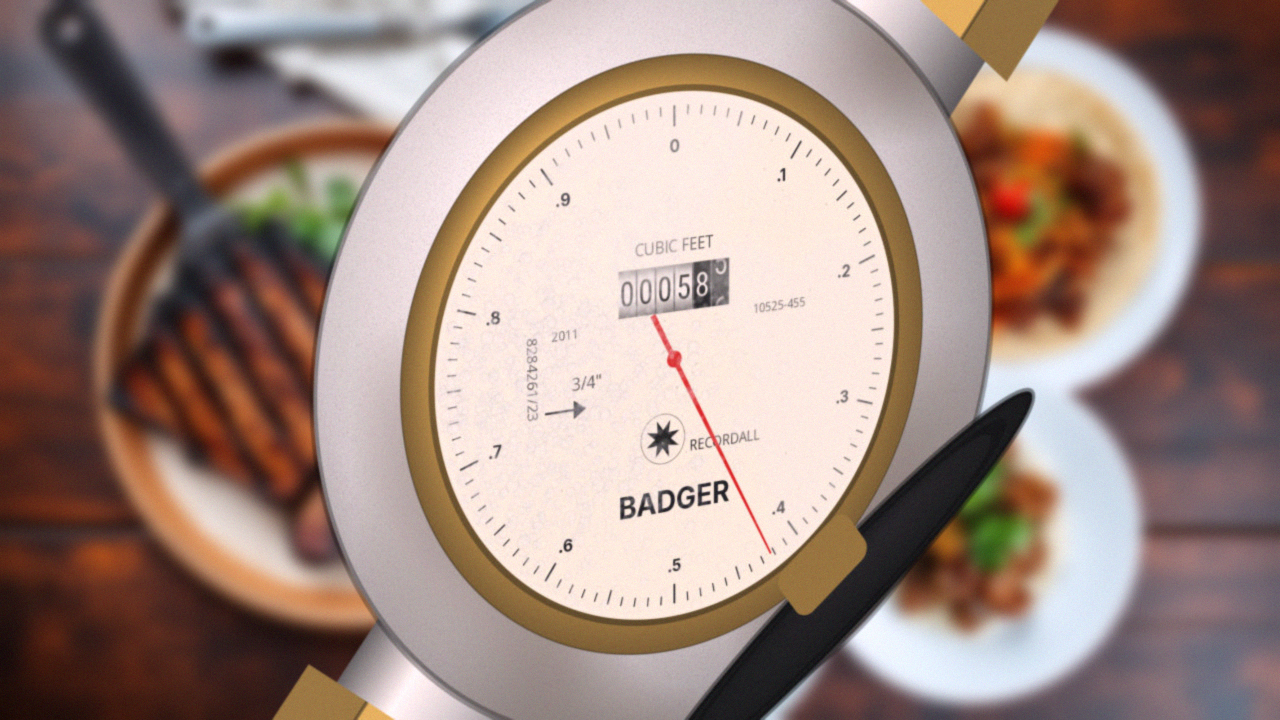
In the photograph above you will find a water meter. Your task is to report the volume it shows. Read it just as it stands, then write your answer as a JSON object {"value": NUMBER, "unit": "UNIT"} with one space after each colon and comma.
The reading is {"value": 585.42, "unit": "ft³"}
